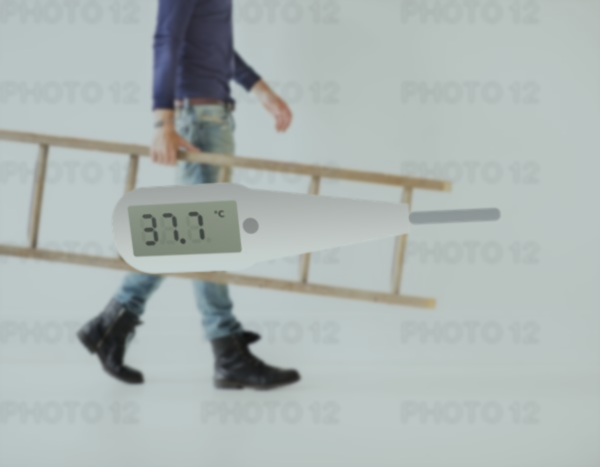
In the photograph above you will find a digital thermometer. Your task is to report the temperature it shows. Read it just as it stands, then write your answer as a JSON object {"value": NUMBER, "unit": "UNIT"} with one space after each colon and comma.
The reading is {"value": 37.7, "unit": "°C"}
